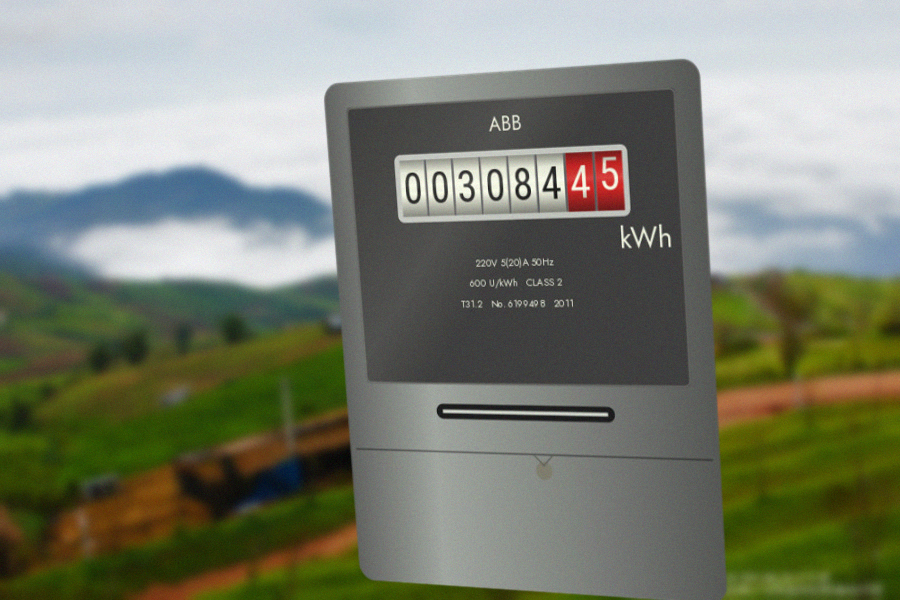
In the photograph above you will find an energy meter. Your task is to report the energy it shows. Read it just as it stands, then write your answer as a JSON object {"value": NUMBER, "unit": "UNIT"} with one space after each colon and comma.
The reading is {"value": 3084.45, "unit": "kWh"}
